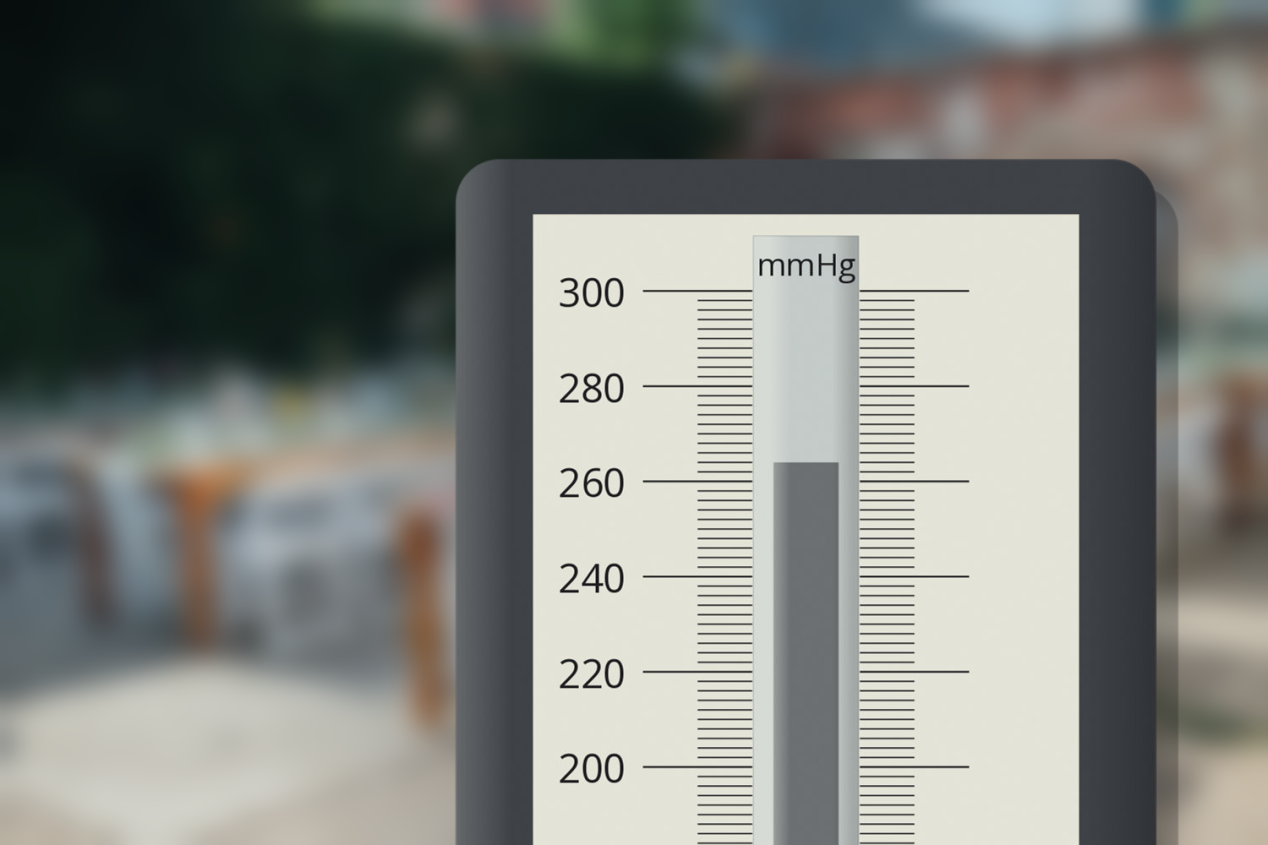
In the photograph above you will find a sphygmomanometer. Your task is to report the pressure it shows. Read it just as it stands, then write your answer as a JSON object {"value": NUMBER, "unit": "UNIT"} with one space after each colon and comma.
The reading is {"value": 264, "unit": "mmHg"}
